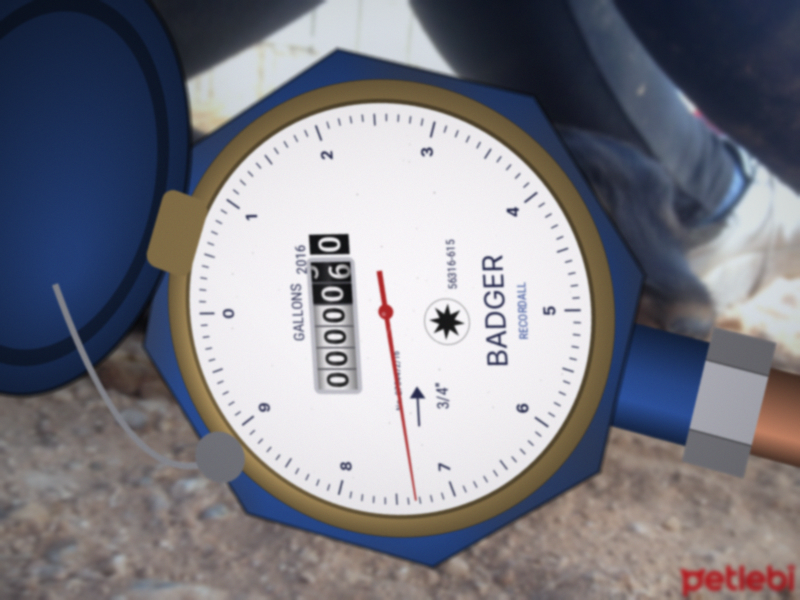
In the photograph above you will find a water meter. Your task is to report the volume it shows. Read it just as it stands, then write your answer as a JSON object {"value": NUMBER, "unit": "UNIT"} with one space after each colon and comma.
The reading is {"value": 57.3, "unit": "gal"}
